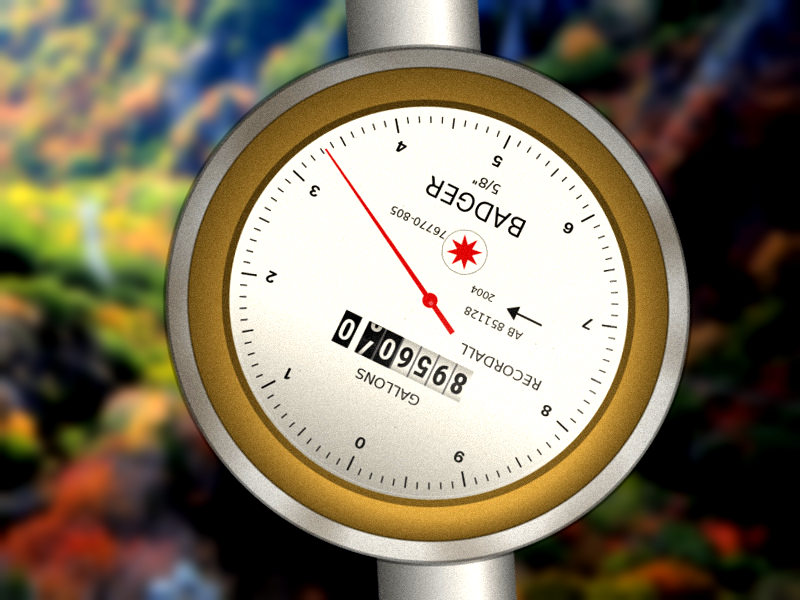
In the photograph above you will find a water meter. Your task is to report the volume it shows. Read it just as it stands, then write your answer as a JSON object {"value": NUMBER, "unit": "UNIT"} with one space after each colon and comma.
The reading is {"value": 8956073.3, "unit": "gal"}
